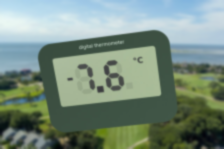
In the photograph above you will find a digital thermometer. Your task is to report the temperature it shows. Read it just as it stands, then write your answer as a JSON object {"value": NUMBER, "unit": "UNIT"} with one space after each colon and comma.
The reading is {"value": -7.6, "unit": "°C"}
